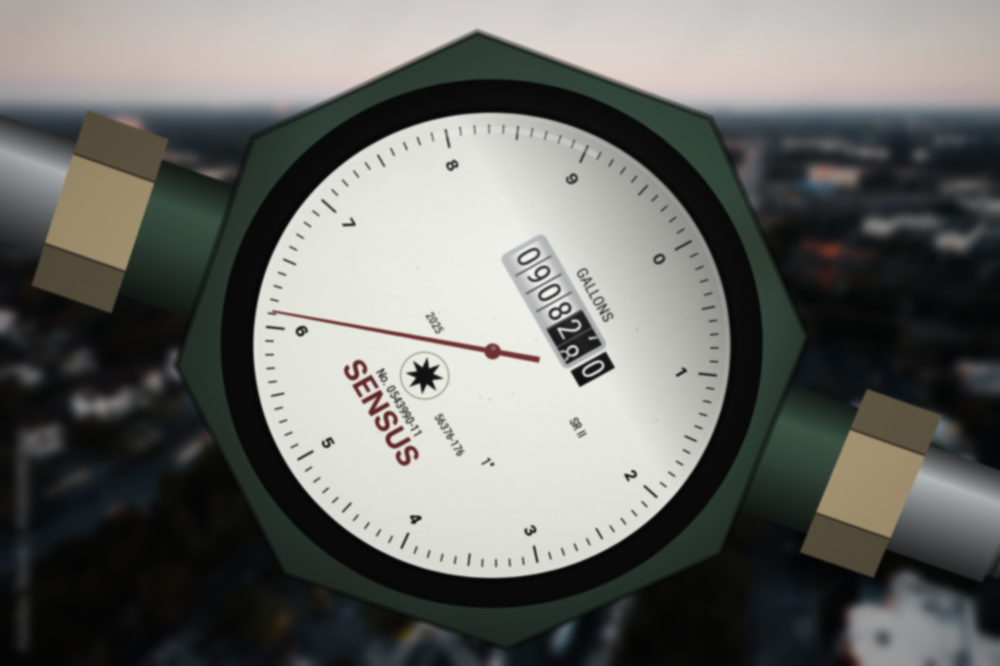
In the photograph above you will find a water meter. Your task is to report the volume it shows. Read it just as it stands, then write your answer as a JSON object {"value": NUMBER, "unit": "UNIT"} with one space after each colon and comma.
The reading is {"value": 908276.1, "unit": "gal"}
